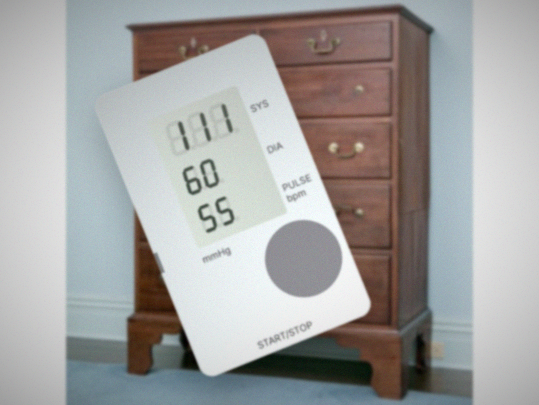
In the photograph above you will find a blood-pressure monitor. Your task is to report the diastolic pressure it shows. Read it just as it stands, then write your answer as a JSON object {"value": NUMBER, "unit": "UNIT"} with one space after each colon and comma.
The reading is {"value": 60, "unit": "mmHg"}
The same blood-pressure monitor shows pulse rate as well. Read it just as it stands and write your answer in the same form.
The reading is {"value": 55, "unit": "bpm"}
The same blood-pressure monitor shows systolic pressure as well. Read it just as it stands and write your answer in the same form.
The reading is {"value": 111, "unit": "mmHg"}
